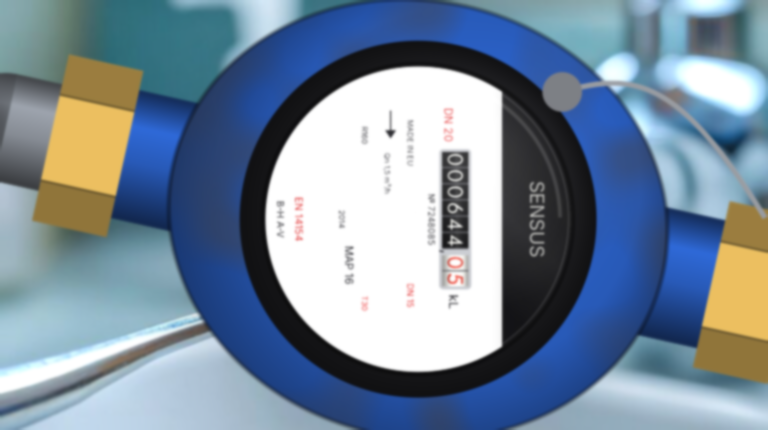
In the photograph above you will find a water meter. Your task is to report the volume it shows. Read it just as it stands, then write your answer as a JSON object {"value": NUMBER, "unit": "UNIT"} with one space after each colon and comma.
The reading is {"value": 644.05, "unit": "kL"}
